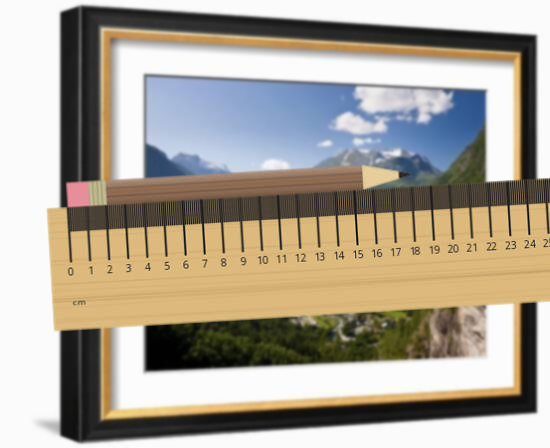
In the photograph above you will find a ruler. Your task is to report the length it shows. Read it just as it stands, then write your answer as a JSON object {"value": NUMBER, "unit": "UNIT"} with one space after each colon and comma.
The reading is {"value": 18, "unit": "cm"}
